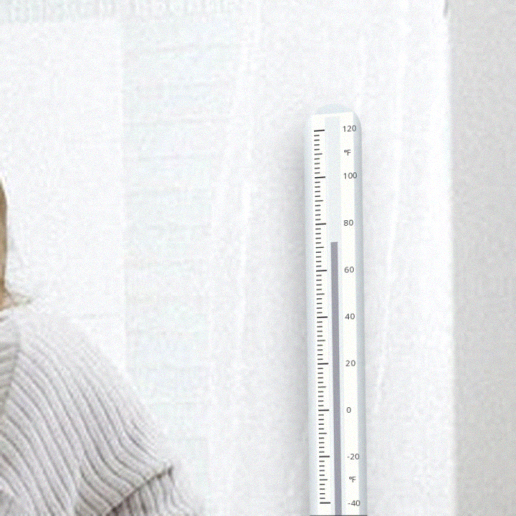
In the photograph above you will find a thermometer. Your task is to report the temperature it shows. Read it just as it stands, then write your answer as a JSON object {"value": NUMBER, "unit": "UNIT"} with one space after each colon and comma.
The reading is {"value": 72, "unit": "°F"}
